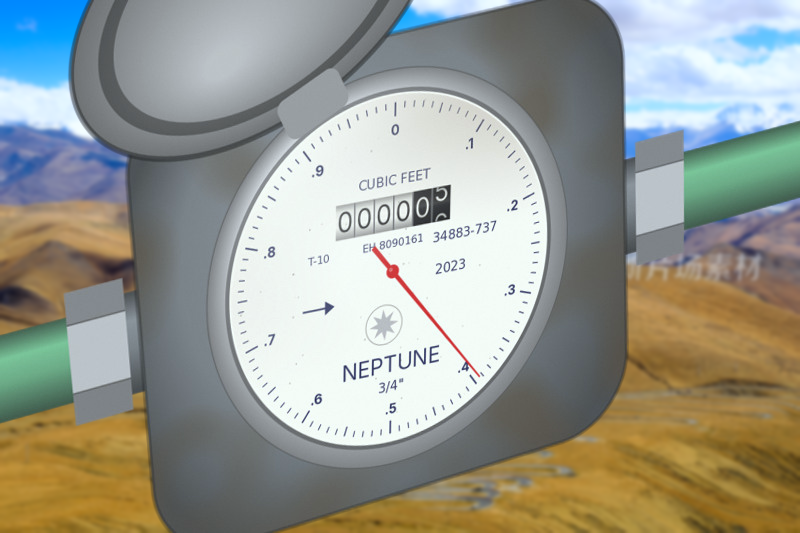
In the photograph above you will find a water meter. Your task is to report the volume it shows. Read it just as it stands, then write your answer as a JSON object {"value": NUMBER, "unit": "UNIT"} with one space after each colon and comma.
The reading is {"value": 5.39, "unit": "ft³"}
